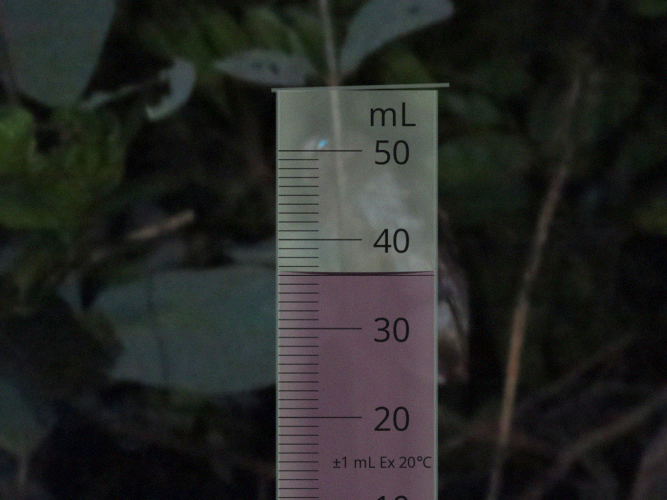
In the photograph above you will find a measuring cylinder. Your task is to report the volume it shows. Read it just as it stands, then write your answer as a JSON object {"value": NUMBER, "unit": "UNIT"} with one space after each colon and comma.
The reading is {"value": 36, "unit": "mL"}
